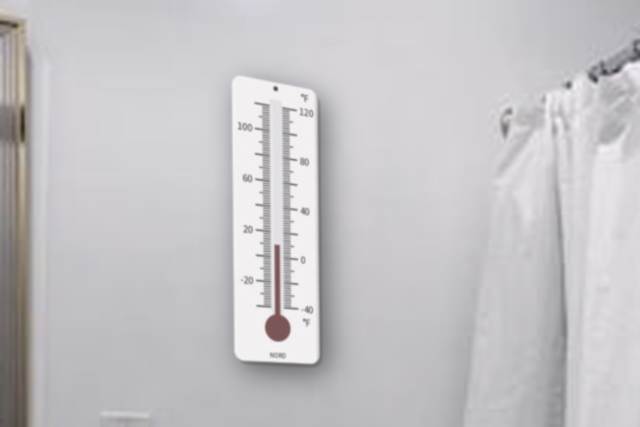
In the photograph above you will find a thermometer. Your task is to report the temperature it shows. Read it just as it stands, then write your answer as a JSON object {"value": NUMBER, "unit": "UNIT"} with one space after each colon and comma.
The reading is {"value": 10, "unit": "°F"}
